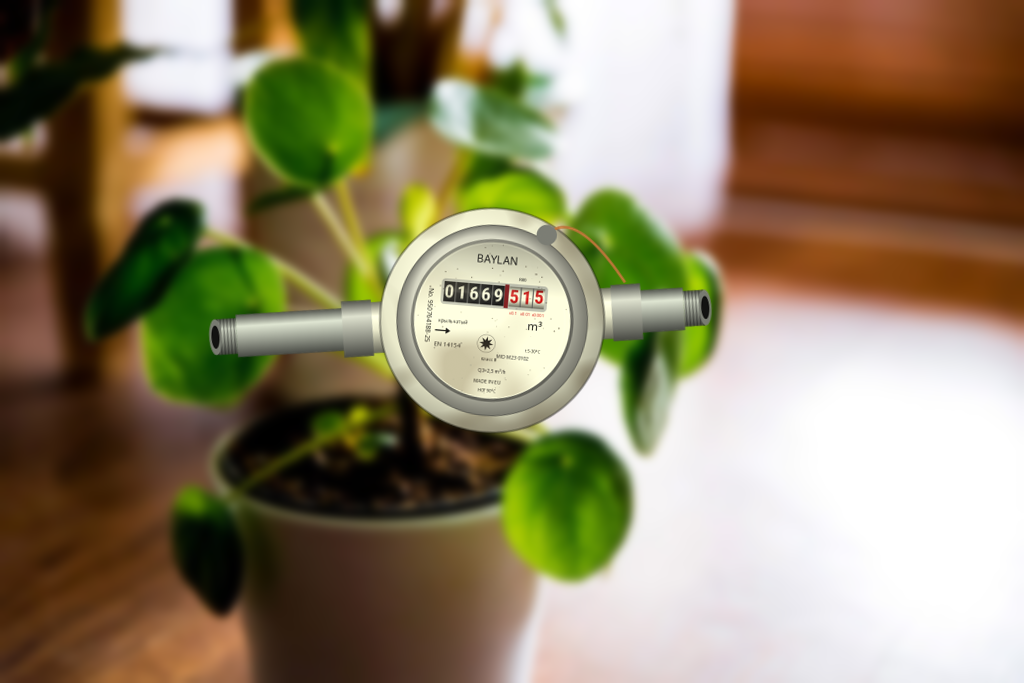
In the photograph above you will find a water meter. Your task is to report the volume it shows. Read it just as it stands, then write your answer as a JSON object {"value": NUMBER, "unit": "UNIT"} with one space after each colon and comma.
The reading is {"value": 1669.515, "unit": "m³"}
